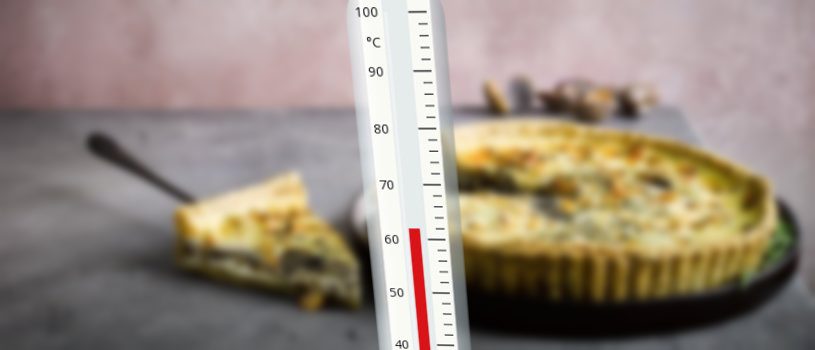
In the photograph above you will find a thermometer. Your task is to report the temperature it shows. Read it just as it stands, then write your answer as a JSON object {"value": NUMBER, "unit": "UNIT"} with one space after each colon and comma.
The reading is {"value": 62, "unit": "°C"}
